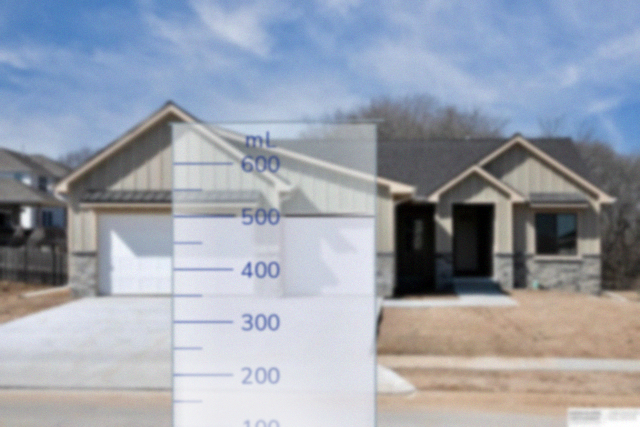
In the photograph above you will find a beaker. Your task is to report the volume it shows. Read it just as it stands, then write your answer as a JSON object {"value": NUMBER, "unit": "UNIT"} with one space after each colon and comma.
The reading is {"value": 500, "unit": "mL"}
